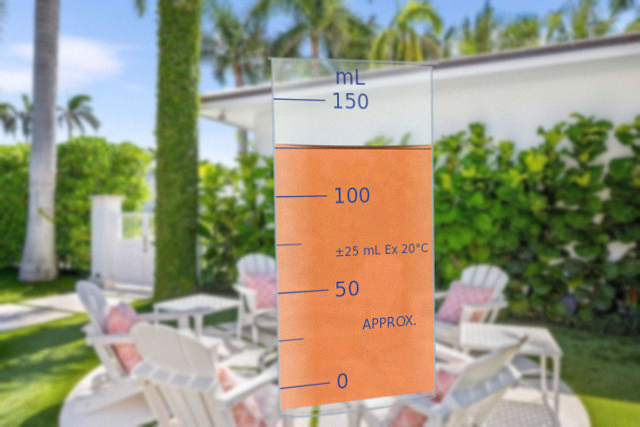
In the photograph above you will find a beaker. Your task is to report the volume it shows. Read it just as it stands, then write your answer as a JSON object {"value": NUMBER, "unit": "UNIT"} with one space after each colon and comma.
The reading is {"value": 125, "unit": "mL"}
